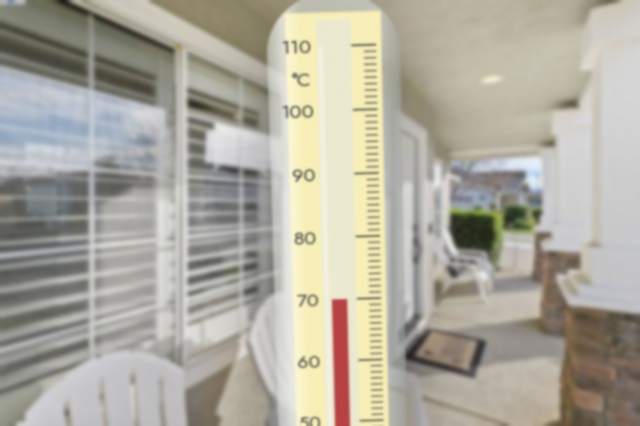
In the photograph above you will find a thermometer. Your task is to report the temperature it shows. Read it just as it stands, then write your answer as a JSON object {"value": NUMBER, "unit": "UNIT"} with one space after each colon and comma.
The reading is {"value": 70, "unit": "°C"}
